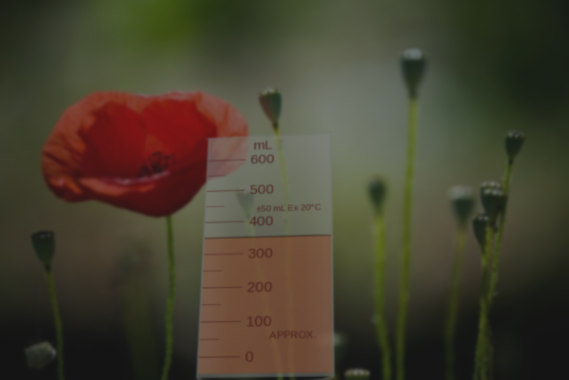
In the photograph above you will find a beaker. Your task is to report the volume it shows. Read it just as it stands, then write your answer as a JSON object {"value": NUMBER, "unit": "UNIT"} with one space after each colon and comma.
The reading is {"value": 350, "unit": "mL"}
